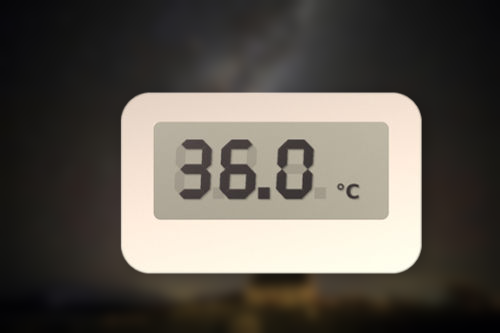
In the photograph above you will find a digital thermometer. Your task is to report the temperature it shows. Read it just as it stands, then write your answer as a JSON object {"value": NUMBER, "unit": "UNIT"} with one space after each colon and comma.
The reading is {"value": 36.0, "unit": "°C"}
